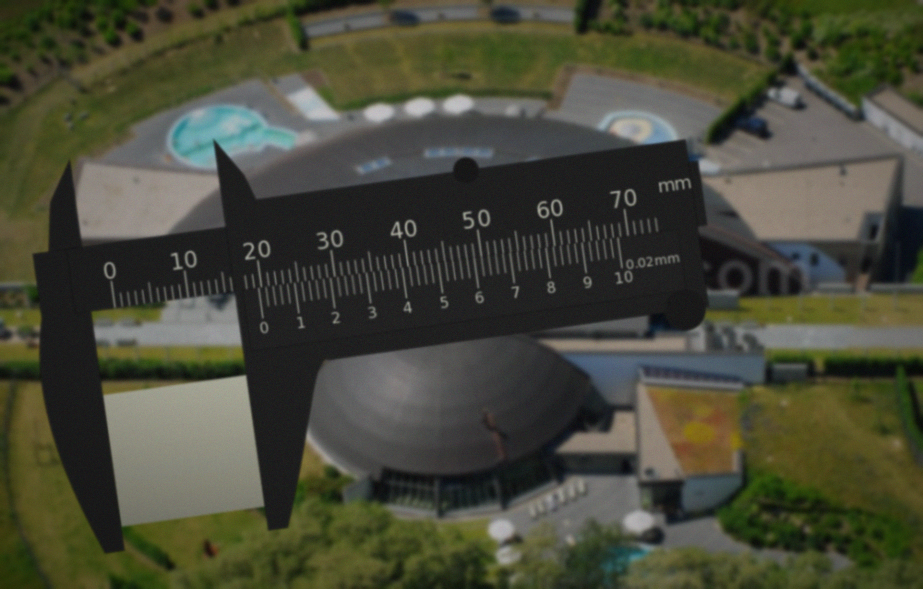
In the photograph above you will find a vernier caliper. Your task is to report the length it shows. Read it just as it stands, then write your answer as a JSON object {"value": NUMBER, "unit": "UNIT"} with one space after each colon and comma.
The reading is {"value": 19.6, "unit": "mm"}
